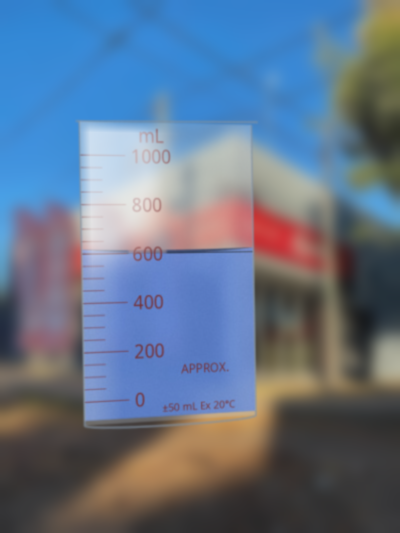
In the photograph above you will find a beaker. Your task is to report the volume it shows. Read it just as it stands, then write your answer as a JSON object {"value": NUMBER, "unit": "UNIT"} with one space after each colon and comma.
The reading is {"value": 600, "unit": "mL"}
